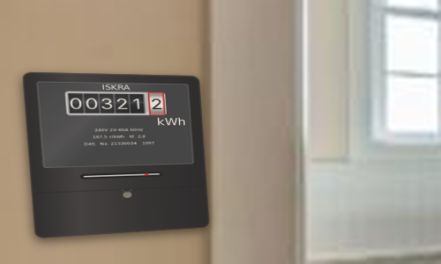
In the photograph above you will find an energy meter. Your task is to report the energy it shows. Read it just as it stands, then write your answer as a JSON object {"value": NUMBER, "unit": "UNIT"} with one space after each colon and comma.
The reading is {"value": 321.2, "unit": "kWh"}
